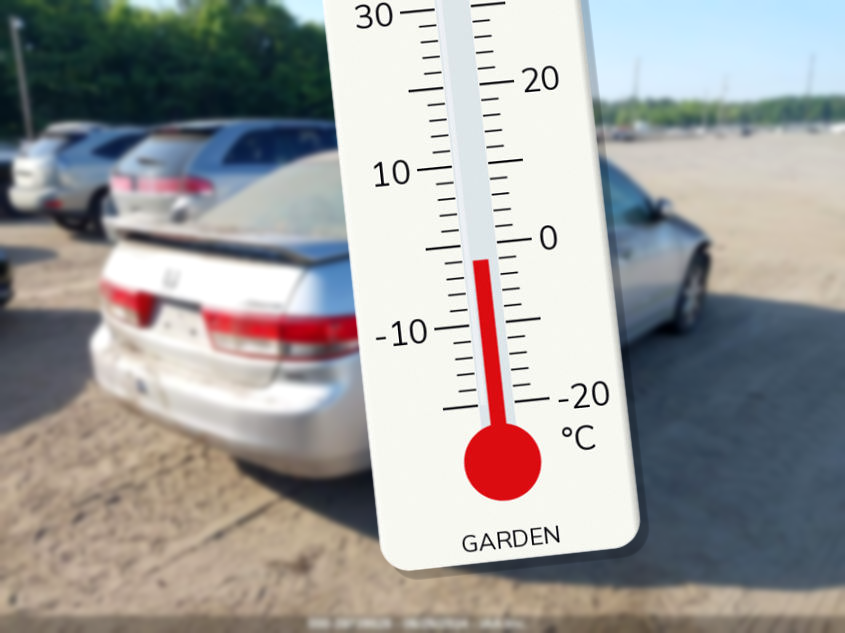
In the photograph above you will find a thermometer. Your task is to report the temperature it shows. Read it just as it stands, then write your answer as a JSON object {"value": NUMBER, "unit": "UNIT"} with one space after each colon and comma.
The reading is {"value": -2, "unit": "°C"}
